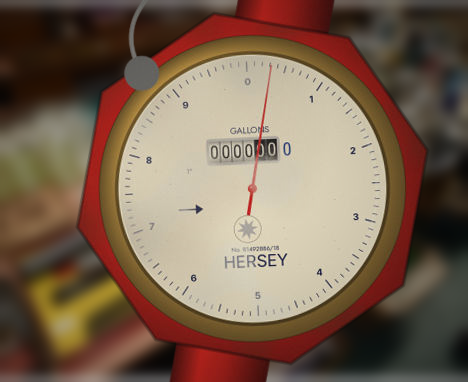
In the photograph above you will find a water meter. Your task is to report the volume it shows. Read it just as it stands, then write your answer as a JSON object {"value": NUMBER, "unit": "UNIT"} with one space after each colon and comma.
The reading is {"value": 0.3, "unit": "gal"}
